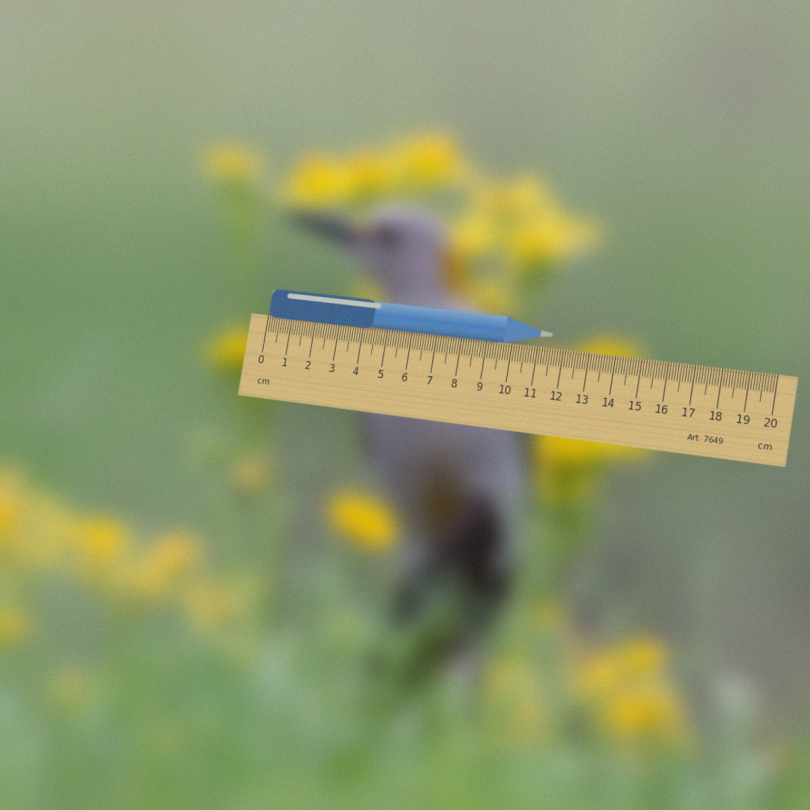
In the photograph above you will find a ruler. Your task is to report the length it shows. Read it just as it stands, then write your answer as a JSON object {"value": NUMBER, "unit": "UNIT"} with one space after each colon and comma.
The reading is {"value": 11.5, "unit": "cm"}
